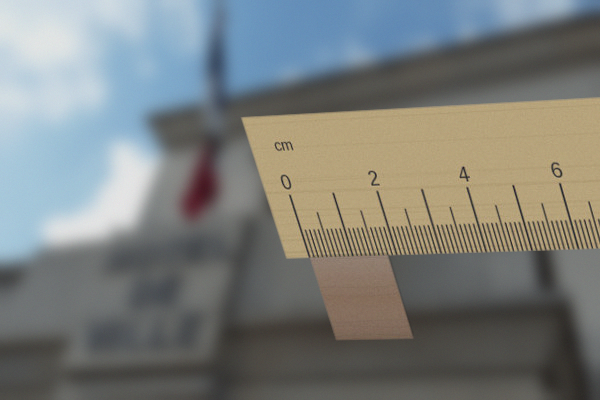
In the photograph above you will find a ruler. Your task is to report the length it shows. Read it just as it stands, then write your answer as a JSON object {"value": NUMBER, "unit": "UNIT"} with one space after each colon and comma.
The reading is {"value": 1.8, "unit": "cm"}
